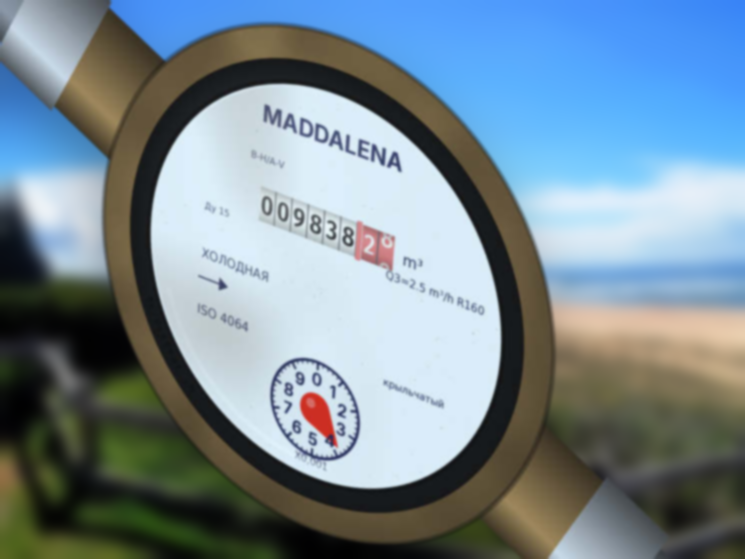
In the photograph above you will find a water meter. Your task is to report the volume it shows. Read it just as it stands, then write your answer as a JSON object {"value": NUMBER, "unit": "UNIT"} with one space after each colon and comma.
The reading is {"value": 9838.283, "unit": "m³"}
